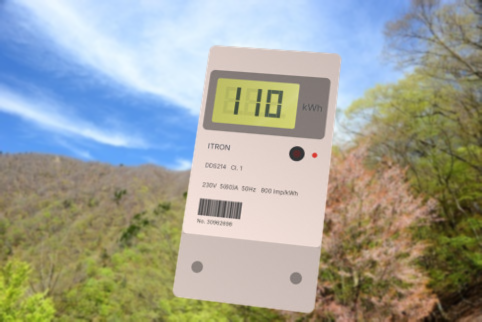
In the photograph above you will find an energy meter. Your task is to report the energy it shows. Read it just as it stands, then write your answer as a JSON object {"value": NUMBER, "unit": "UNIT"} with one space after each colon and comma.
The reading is {"value": 110, "unit": "kWh"}
